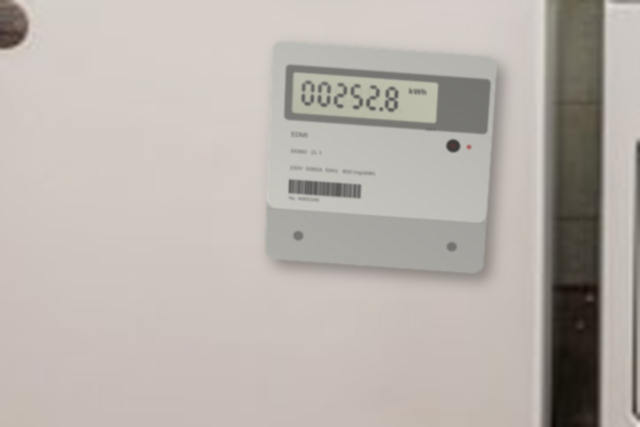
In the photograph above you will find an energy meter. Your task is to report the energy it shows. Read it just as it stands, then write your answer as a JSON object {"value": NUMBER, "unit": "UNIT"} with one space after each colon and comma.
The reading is {"value": 252.8, "unit": "kWh"}
